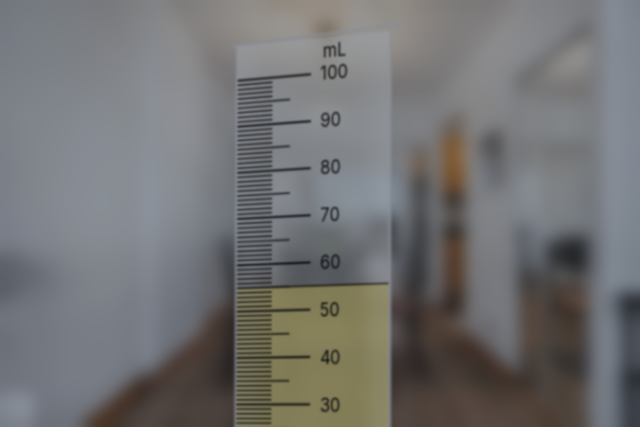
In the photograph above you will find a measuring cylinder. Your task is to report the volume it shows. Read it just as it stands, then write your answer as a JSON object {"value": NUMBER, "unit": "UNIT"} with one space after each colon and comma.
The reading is {"value": 55, "unit": "mL"}
